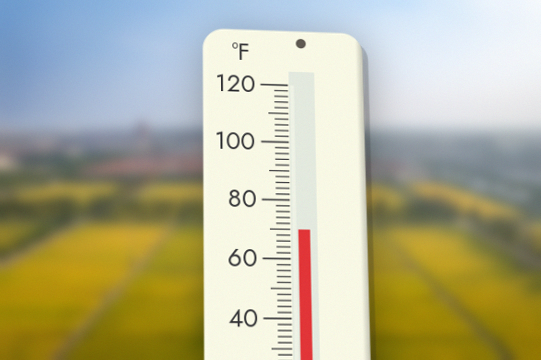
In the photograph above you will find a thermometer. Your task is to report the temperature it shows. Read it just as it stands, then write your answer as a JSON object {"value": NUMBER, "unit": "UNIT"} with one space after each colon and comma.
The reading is {"value": 70, "unit": "°F"}
